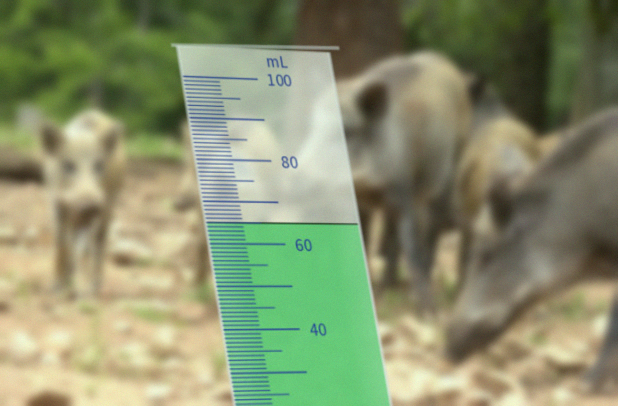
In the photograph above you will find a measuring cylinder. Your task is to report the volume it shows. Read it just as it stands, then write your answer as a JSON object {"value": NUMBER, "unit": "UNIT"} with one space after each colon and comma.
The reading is {"value": 65, "unit": "mL"}
